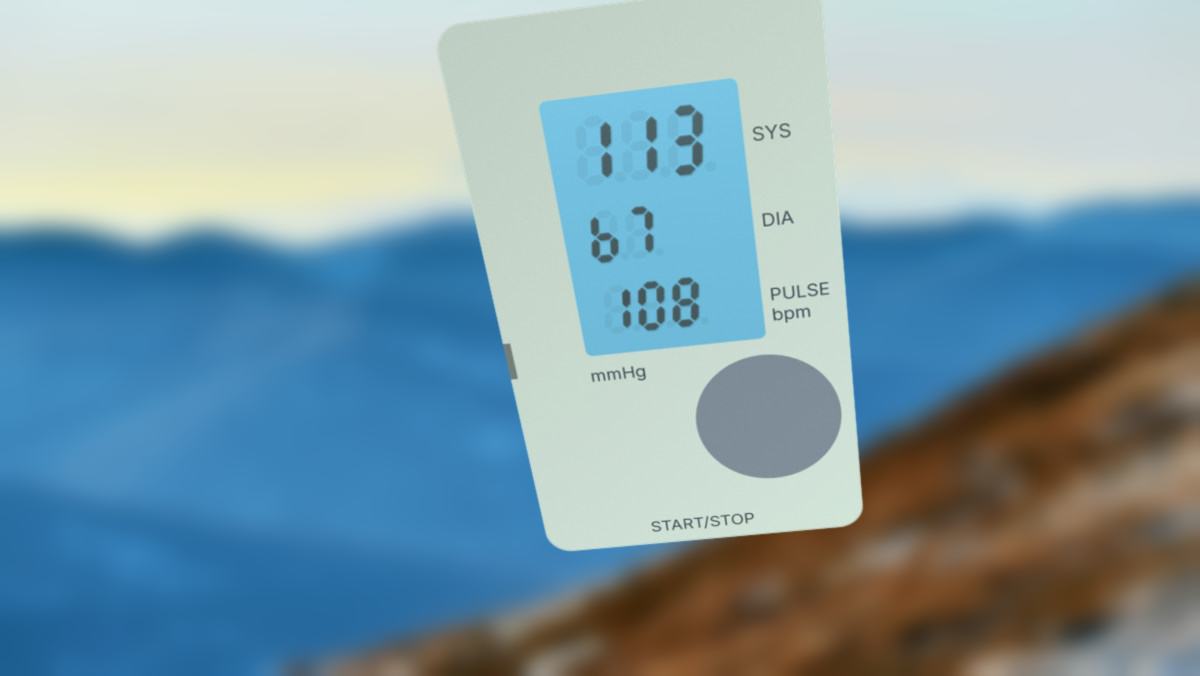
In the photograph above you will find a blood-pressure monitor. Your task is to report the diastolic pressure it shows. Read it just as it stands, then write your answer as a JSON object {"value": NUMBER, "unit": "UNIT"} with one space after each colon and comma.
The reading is {"value": 67, "unit": "mmHg"}
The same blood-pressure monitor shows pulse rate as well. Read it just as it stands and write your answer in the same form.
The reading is {"value": 108, "unit": "bpm"}
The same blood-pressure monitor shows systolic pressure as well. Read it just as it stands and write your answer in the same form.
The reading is {"value": 113, "unit": "mmHg"}
